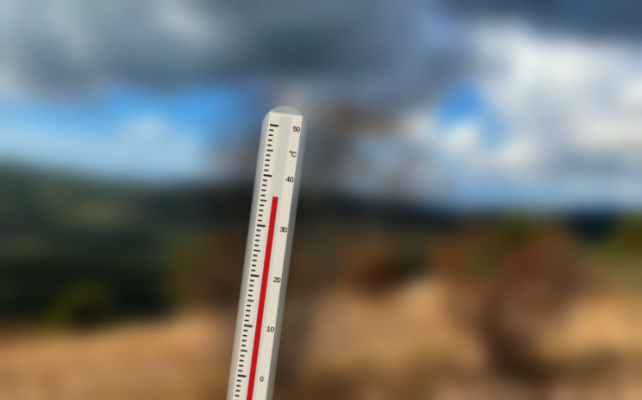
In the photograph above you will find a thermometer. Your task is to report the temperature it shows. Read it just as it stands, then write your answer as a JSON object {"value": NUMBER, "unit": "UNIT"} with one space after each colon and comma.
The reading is {"value": 36, "unit": "°C"}
